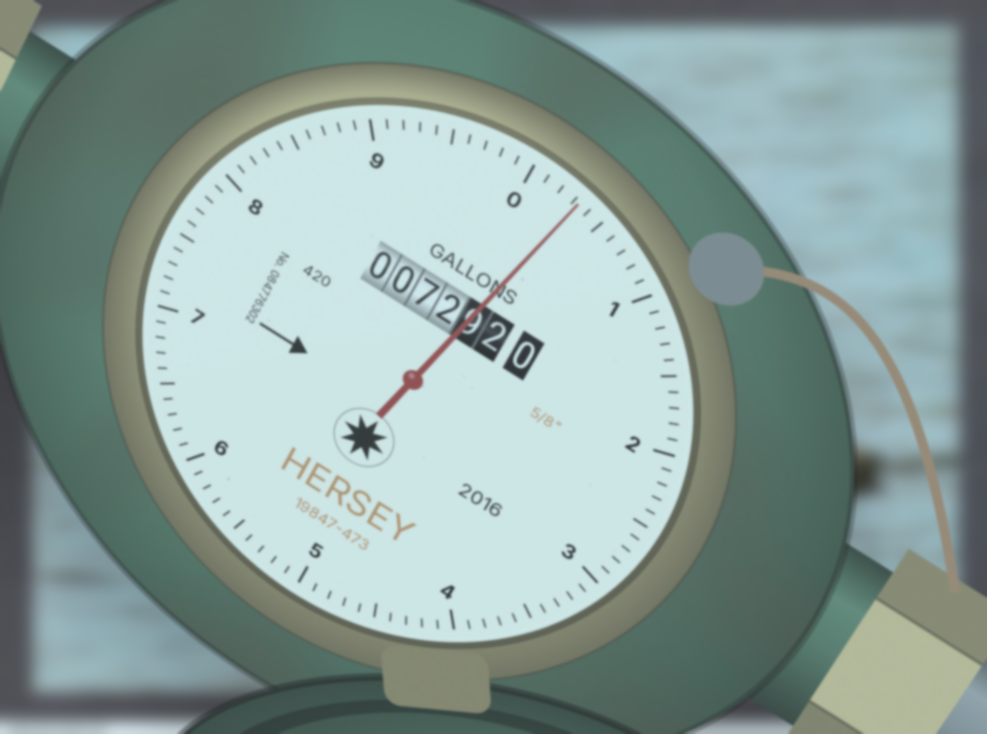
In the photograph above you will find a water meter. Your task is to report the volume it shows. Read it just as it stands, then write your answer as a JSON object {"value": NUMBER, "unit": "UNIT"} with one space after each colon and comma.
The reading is {"value": 72920.3, "unit": "gal"}
